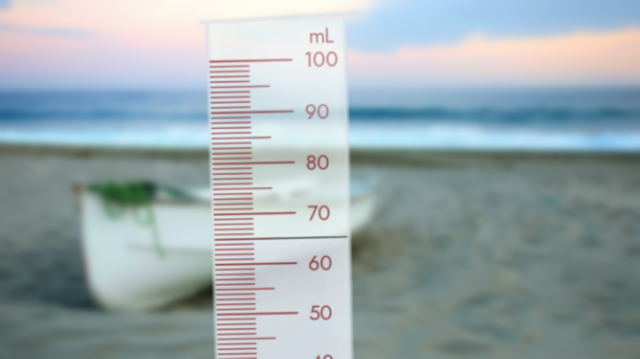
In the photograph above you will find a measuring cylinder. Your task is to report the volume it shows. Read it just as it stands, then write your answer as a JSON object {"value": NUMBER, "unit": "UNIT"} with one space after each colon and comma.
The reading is {"value": 65, "unit": "mL"}
